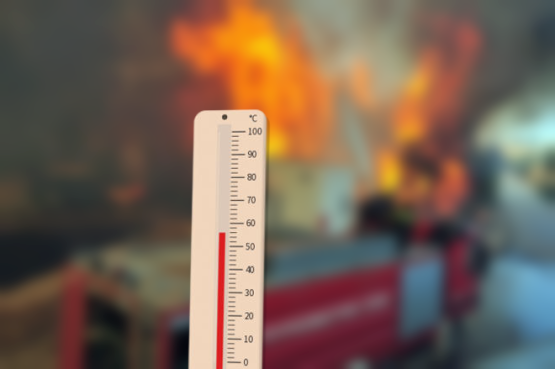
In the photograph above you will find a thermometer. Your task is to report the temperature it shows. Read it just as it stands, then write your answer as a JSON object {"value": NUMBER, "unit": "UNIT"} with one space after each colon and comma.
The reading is {"value": 56, "unit": "°C"}
